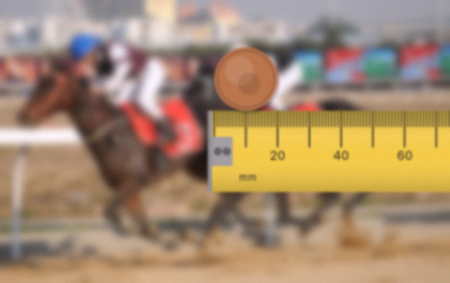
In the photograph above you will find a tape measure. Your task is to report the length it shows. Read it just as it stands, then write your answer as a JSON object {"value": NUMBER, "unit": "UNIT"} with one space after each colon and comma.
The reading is {"value": 20, "unit": "mm"}
